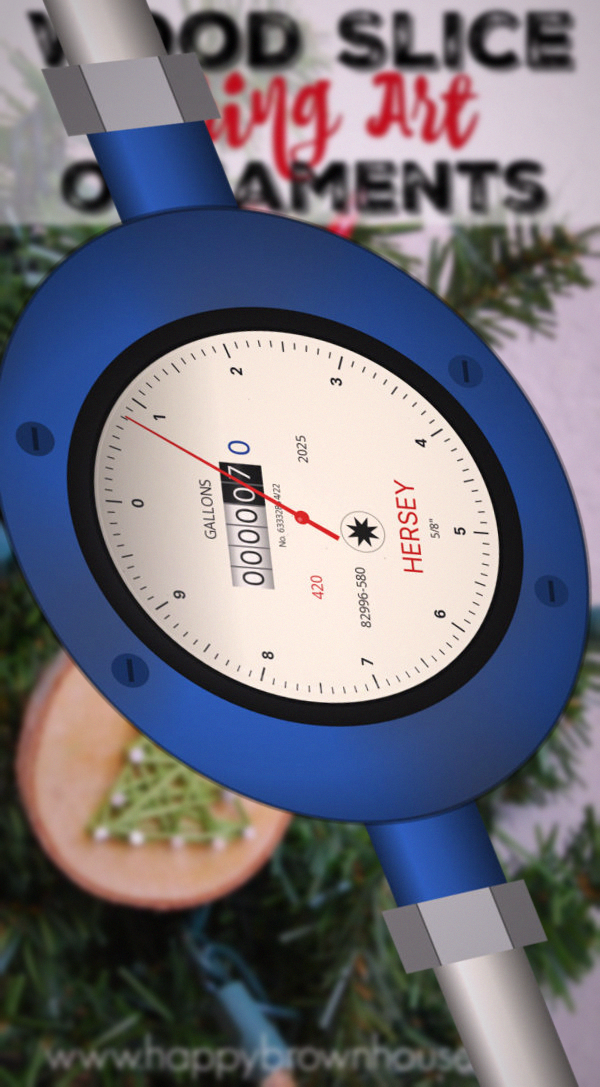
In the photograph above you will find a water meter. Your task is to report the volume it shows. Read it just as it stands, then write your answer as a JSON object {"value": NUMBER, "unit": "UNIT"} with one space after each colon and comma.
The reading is {"value": 70.8, "unit": "gal"}
